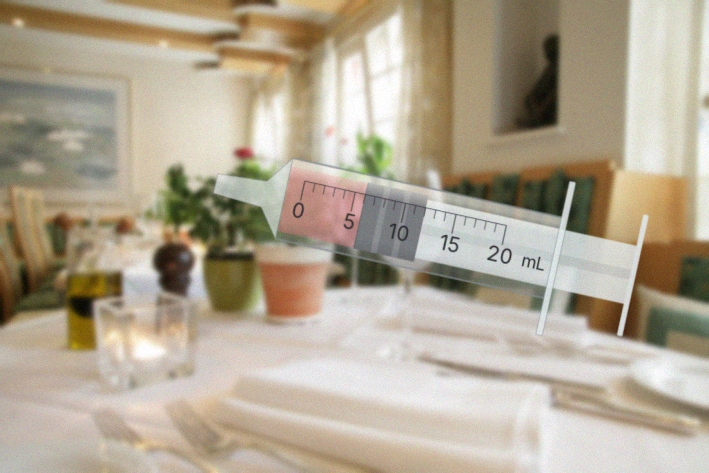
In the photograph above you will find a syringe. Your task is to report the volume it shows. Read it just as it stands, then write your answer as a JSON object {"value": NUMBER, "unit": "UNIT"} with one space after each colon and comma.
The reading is {"value": 6, "unit": "mL"}
